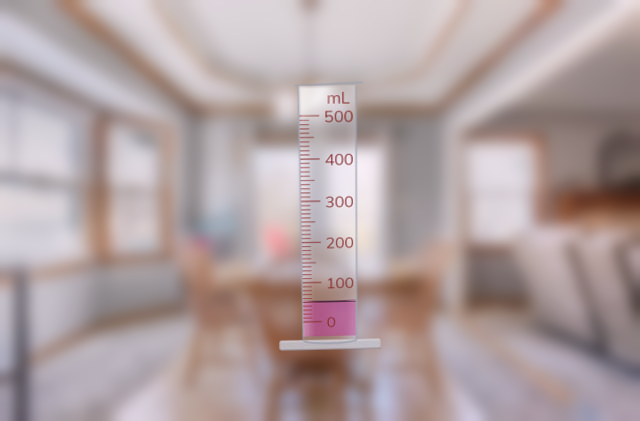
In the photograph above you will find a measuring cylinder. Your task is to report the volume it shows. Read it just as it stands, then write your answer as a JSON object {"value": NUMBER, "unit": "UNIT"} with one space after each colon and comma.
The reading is {"value": 50, "unit": "mL"}
